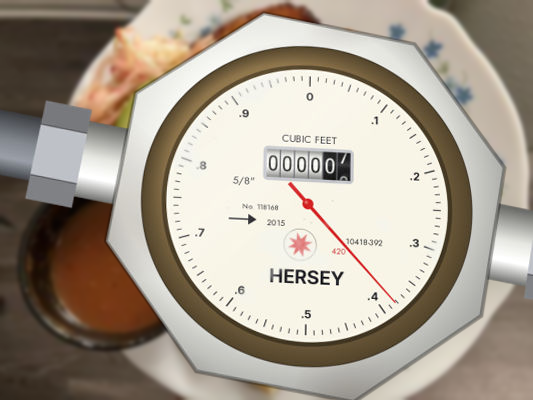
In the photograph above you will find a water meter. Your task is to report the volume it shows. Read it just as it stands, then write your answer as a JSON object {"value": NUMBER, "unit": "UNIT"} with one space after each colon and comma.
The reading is {"value": 7.38, "unit": "ft³"}
